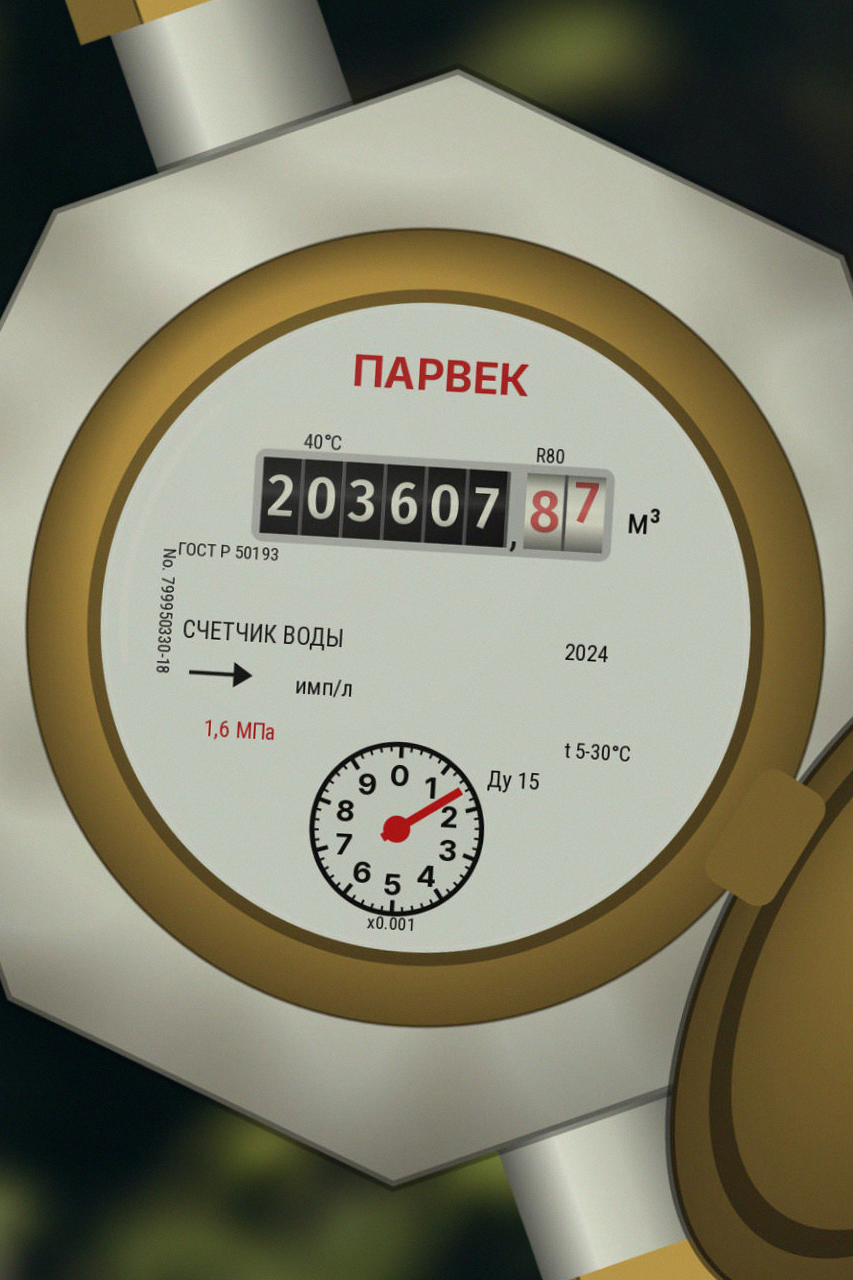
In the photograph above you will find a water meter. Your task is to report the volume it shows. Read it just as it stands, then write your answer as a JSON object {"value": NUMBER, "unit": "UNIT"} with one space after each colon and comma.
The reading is {"value": 203607.871, "unit": "m³"}
